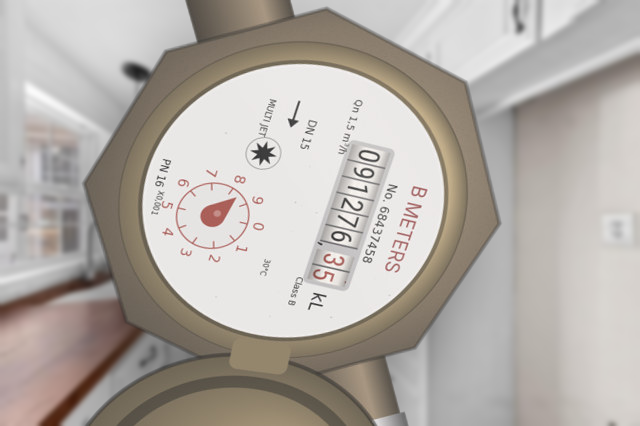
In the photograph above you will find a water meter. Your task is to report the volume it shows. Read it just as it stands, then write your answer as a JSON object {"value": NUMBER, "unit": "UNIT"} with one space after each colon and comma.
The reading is {"value": 91276.348, "unit": "kL"}
